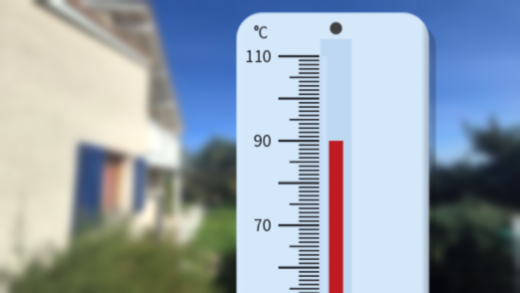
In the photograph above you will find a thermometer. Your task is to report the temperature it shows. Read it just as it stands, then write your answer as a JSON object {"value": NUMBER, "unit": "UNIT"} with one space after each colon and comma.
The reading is {"value": 90, "unit": "°C"}
